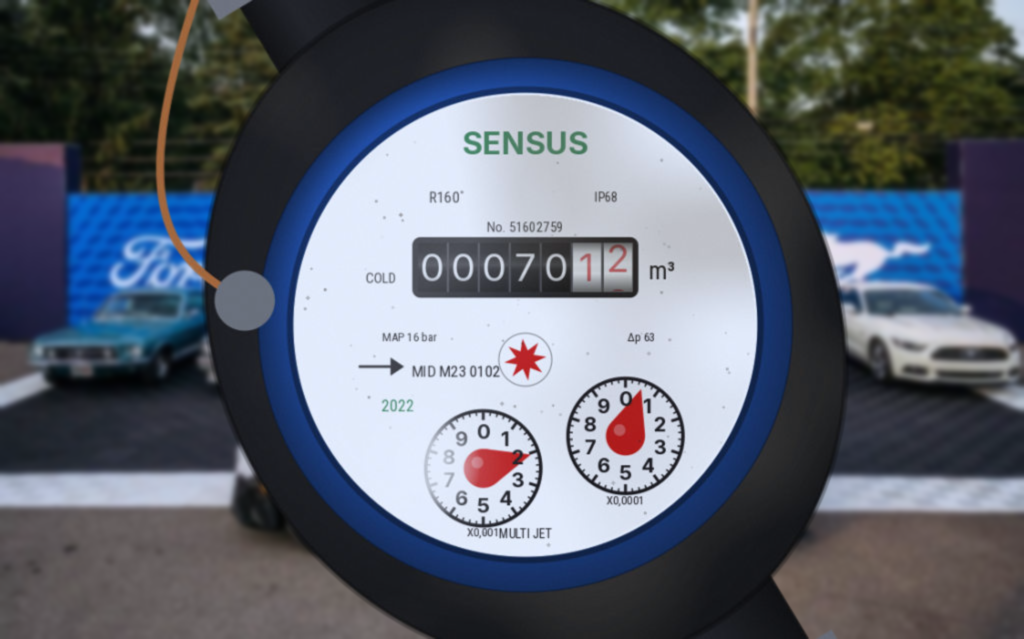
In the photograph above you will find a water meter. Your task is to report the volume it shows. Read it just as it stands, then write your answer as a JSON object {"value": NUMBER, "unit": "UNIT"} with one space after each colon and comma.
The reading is {"value": 70.1220, "unit": "m³"}
